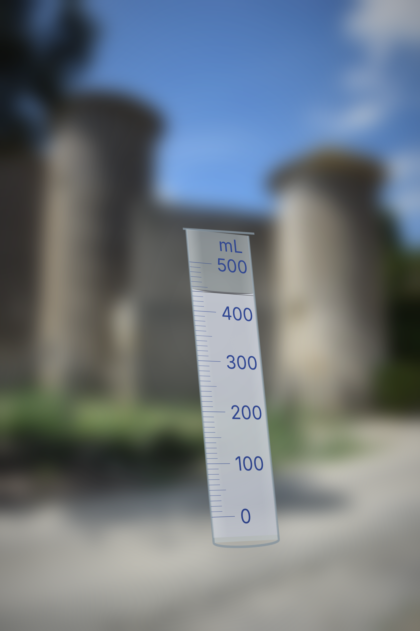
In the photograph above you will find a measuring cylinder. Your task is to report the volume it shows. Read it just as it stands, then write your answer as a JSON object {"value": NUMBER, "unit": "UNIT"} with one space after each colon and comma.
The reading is {"value": 440, "unit": "mL"}
